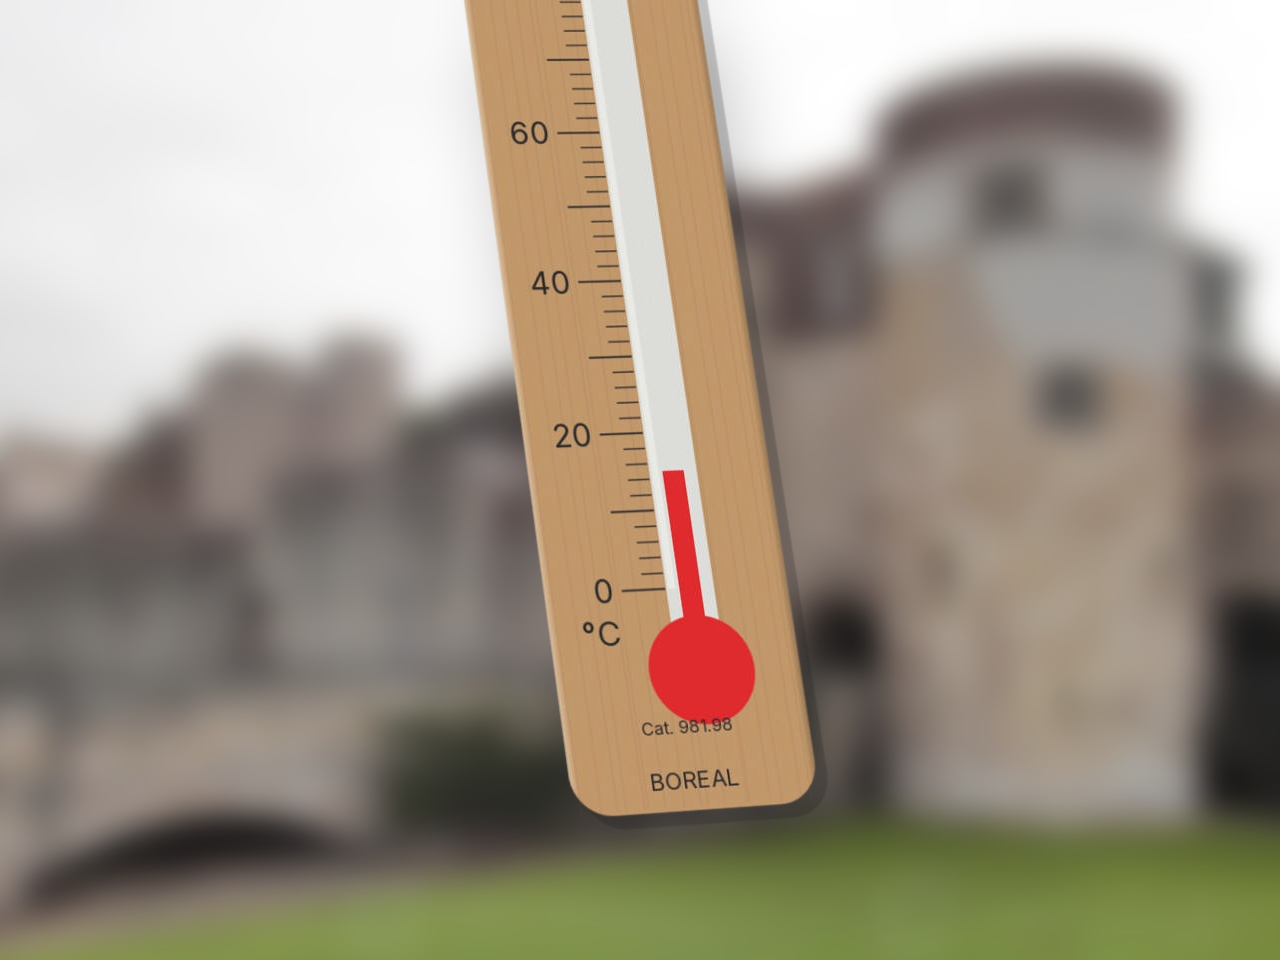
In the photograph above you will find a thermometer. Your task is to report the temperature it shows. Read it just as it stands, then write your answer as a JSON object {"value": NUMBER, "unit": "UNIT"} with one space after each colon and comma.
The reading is {"value": 15, "unit": "°C"}
